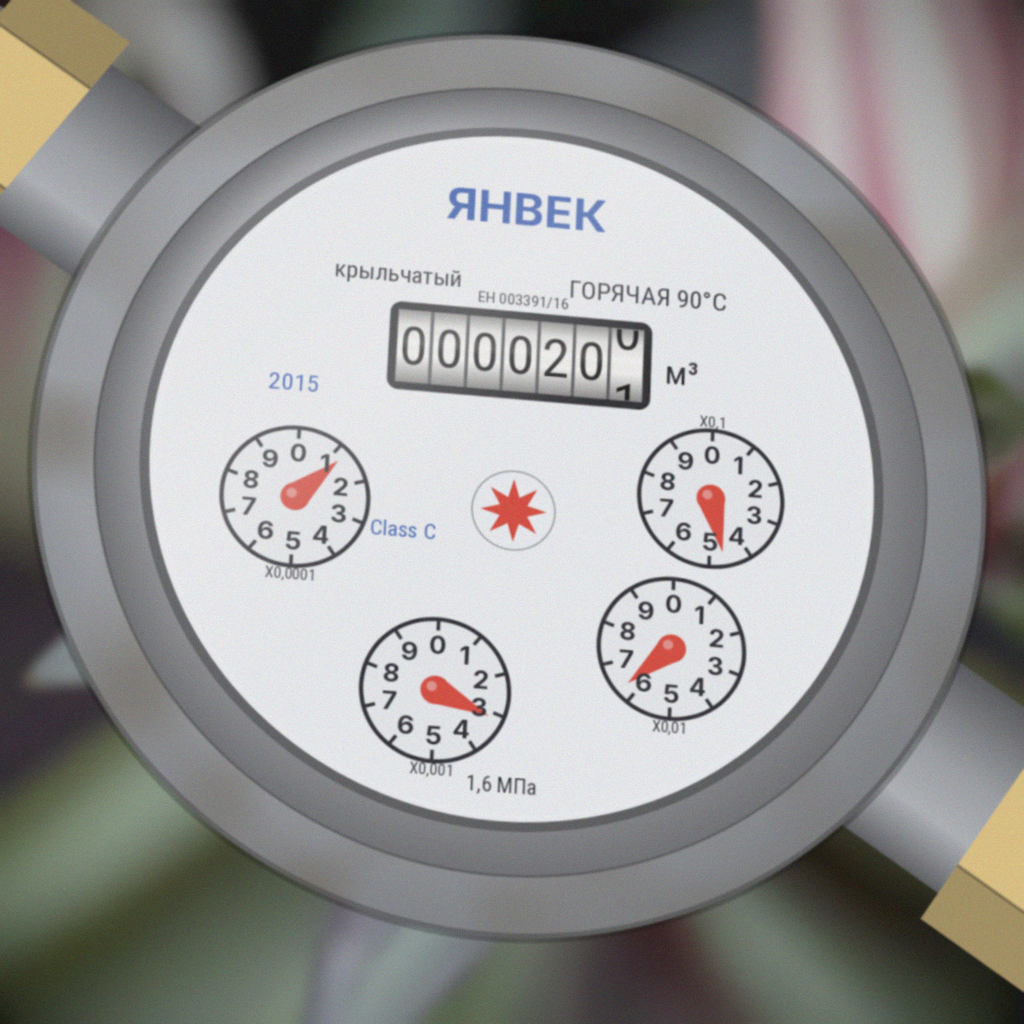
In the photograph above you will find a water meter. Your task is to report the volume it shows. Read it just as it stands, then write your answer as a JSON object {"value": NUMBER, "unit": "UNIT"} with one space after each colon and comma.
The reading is {"value": 200.4631, "unit": "m³"}
